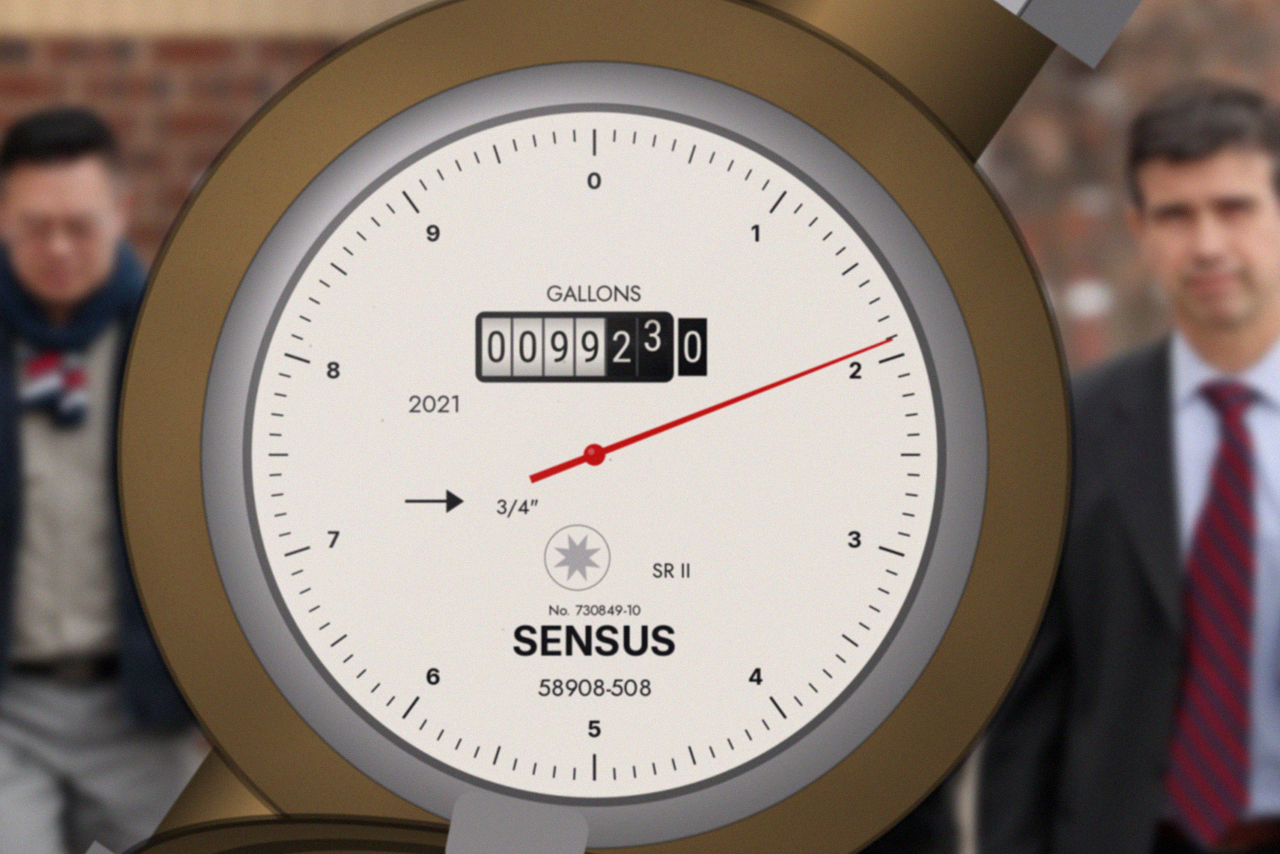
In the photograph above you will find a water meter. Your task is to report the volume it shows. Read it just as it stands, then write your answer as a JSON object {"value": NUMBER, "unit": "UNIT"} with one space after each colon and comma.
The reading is {"value": 99231.9, "unit": "gal"}
